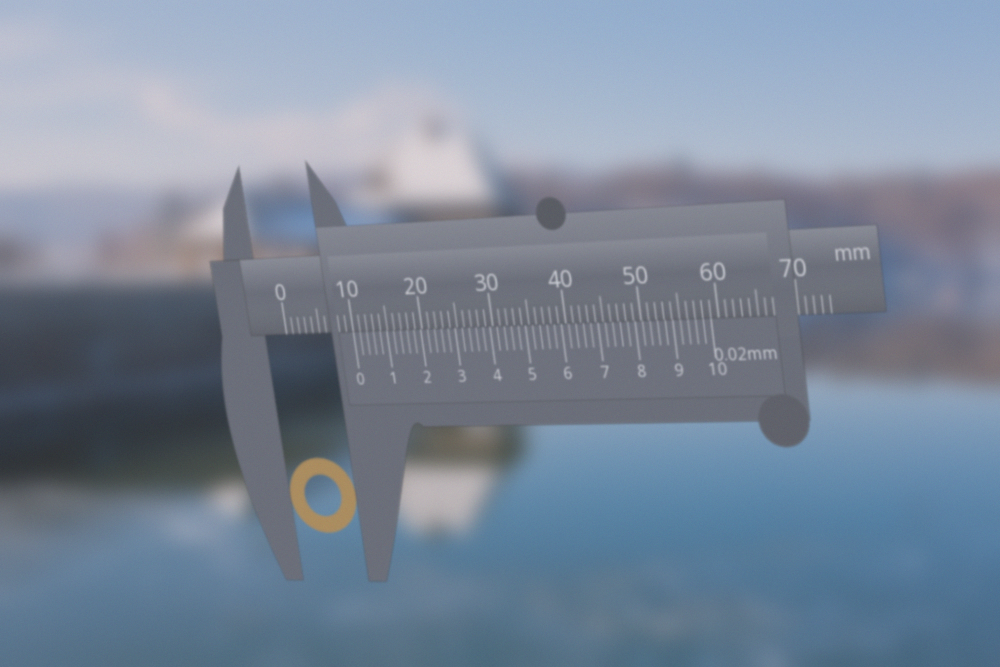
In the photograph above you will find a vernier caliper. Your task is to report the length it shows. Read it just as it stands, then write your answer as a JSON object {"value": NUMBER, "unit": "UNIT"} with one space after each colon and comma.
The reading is {"value": 10.0, "unit": "mm"}
